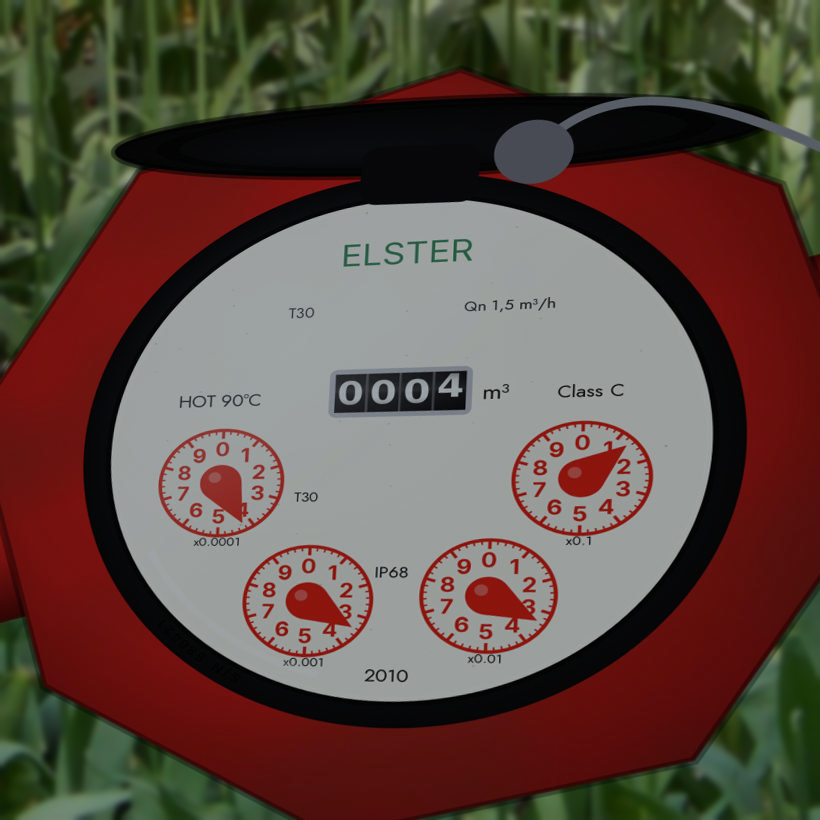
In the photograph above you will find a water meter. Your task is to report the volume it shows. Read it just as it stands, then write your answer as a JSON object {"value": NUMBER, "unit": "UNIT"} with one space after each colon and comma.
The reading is {"value": 4.1334, "unit": "m³"}
